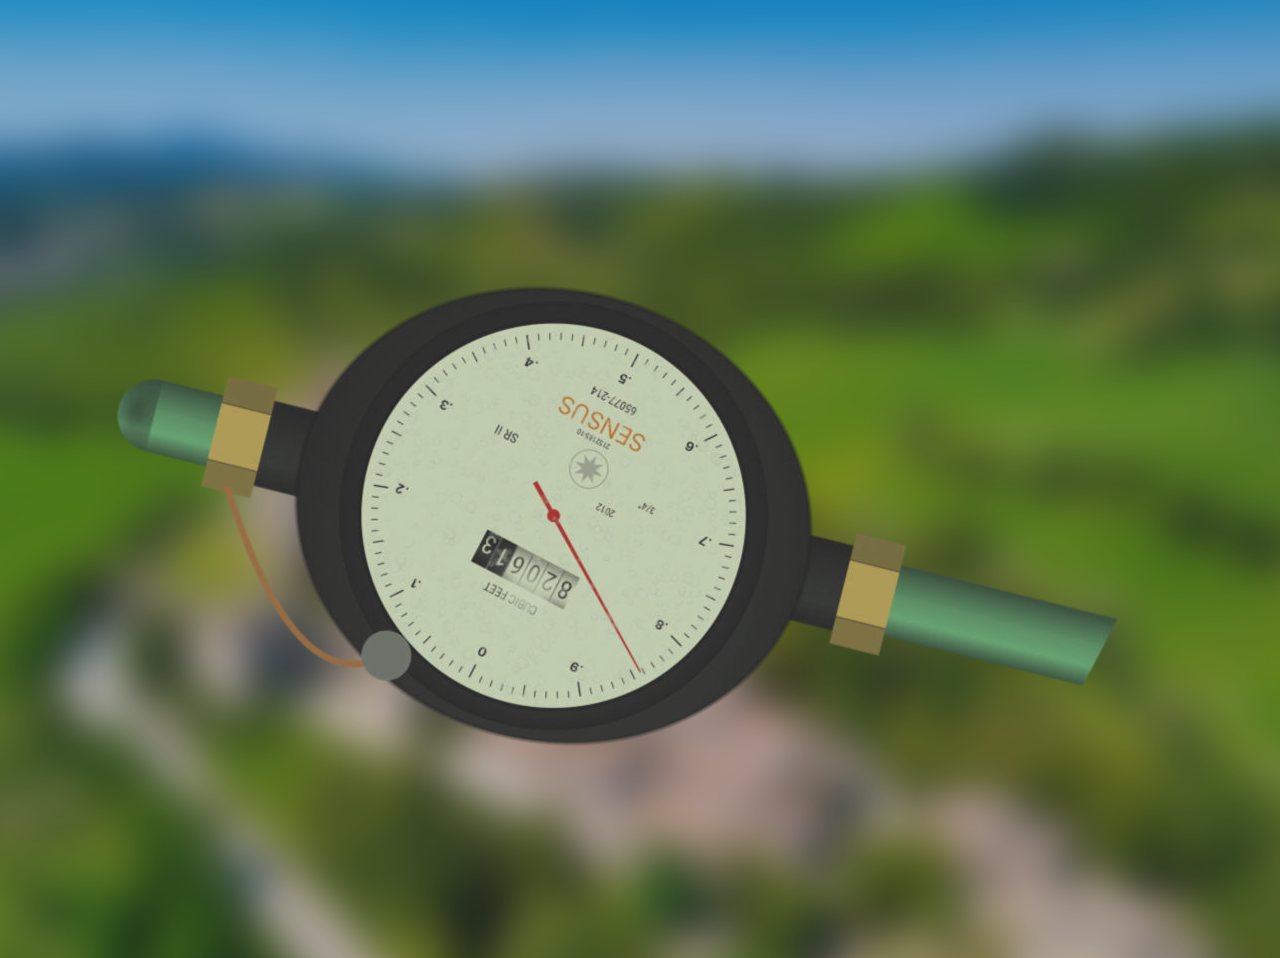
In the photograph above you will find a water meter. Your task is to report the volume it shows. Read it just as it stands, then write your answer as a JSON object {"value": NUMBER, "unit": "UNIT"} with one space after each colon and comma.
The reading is {"value": 820612.84, "unit": "ft³"}
